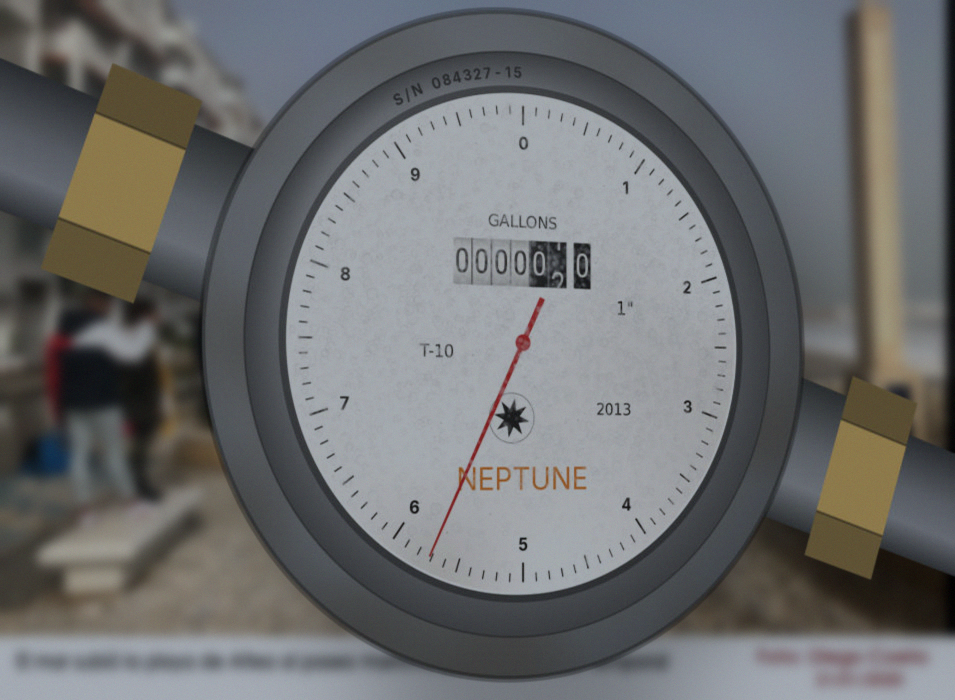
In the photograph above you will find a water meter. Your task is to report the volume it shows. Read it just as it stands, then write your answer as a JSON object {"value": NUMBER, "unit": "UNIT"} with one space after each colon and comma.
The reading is {"value": 15.7, "unit": "gal"}
